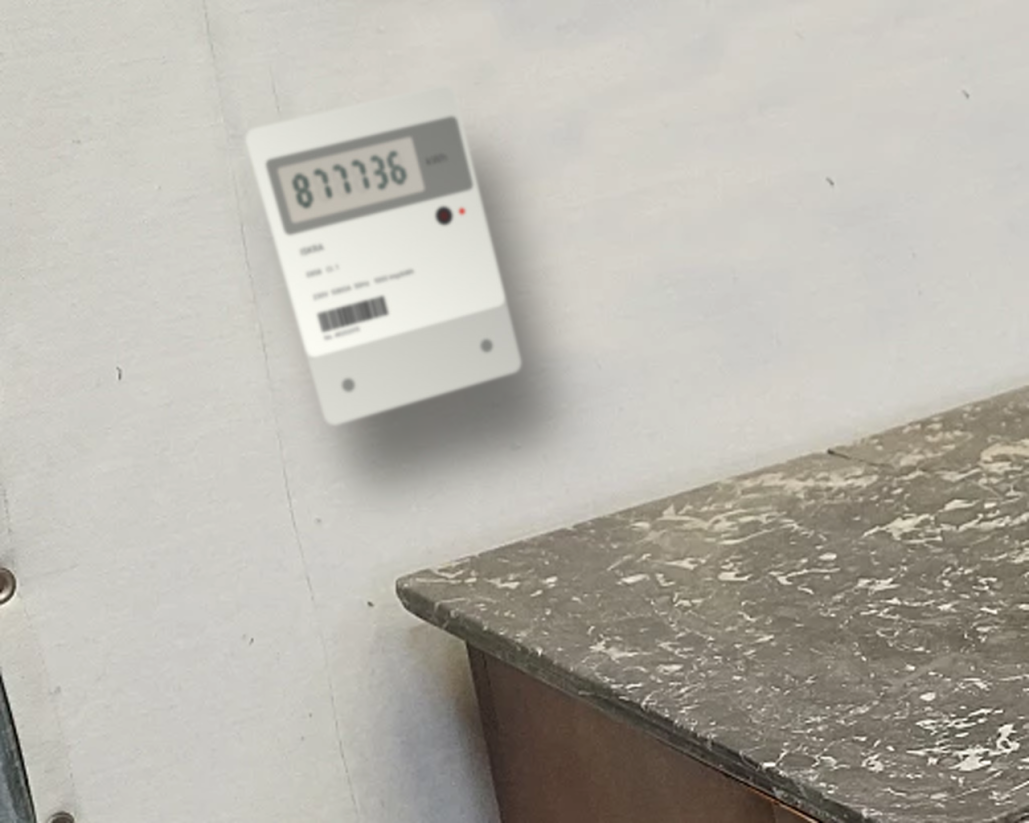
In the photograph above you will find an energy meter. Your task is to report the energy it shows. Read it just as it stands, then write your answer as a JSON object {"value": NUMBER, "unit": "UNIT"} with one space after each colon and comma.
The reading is {"value": 877736, "unit": "kWh"}
